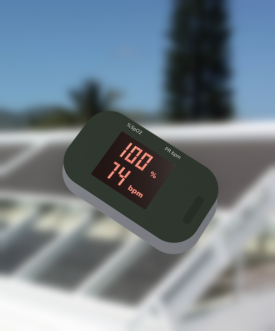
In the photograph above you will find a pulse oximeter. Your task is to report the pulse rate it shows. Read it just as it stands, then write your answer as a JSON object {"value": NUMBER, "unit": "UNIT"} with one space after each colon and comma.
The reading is {"value": 74, "unit": "bpm"}
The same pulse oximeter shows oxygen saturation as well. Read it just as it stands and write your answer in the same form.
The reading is {"value": 100, "unit": "%"}
